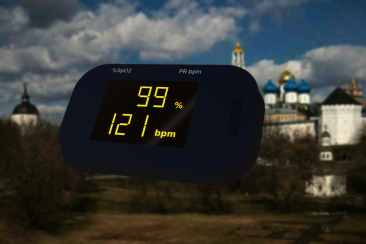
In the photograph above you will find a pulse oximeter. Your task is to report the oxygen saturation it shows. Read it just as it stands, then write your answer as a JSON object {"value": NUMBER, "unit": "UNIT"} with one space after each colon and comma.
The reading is {"value": 99, "unit": "%"}
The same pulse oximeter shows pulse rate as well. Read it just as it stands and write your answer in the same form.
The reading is {"value": 121, "unit": "bpm"}
